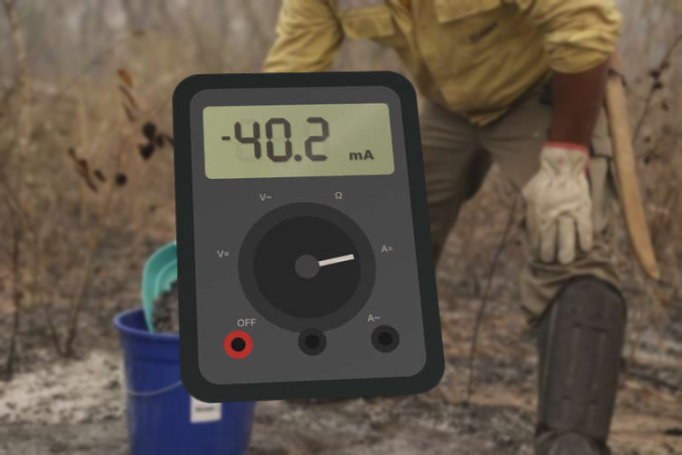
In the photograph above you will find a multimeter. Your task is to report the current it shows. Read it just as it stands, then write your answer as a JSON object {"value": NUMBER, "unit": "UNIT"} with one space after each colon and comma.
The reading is {"value": -40.2, "unit": "mA"}
